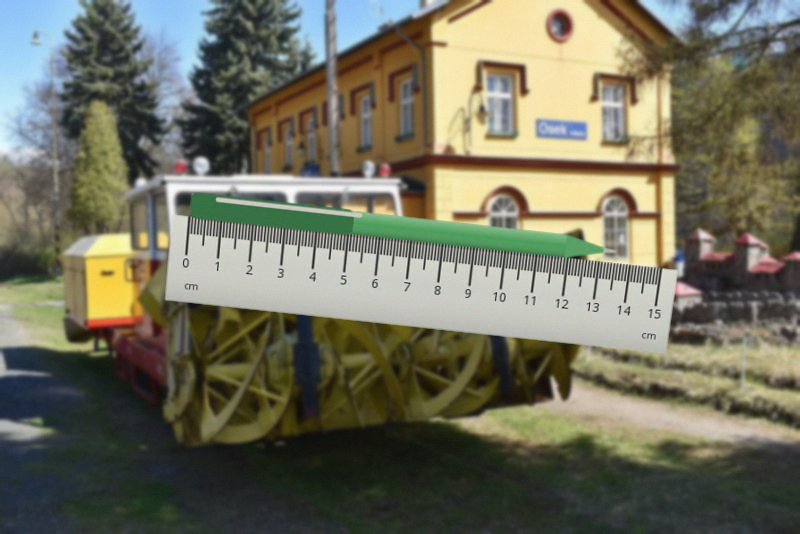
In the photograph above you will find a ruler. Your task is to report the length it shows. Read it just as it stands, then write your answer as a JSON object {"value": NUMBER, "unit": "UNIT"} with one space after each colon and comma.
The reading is {"value": 13.5, "unit": "cm"}
